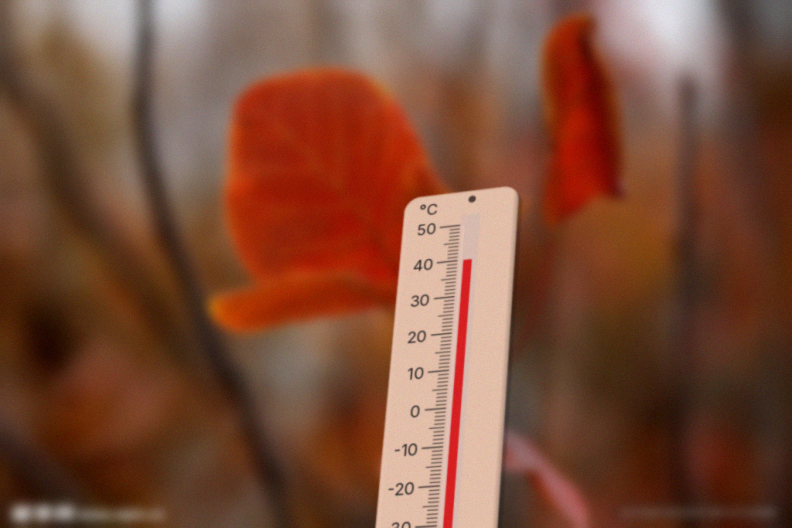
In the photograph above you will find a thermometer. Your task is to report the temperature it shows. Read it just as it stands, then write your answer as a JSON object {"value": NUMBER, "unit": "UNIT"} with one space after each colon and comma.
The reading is {"value": 40, "unit": "°C"}
